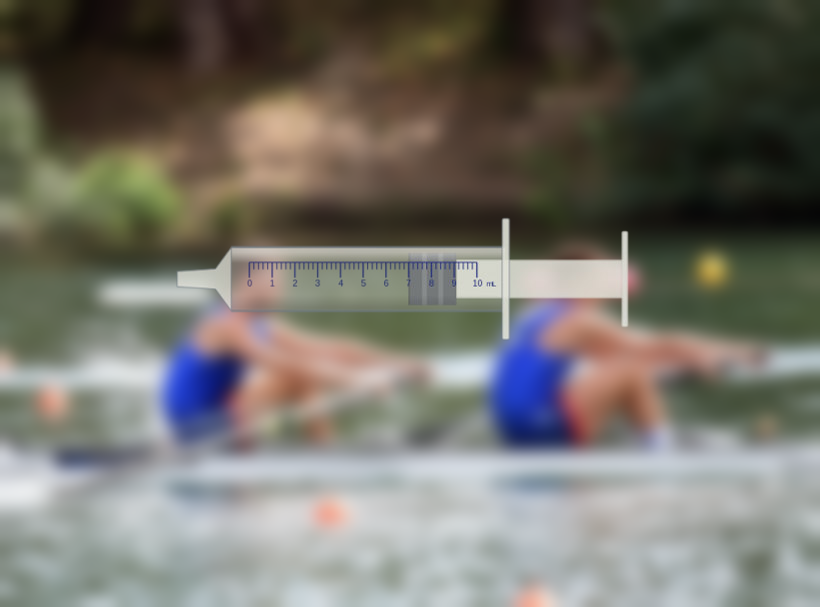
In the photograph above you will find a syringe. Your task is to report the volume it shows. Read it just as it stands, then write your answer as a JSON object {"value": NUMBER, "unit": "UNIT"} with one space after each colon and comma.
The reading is {"value": 7, "unit": "mL"}
